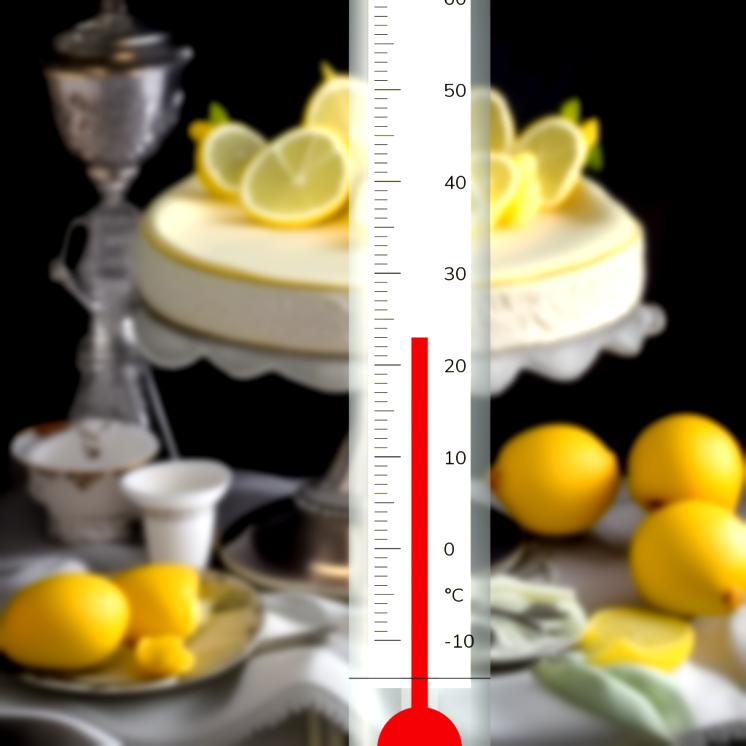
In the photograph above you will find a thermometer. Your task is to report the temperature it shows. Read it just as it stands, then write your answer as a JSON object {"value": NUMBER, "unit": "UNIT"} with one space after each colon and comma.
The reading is {"value": 23, "unit": "°C"}
